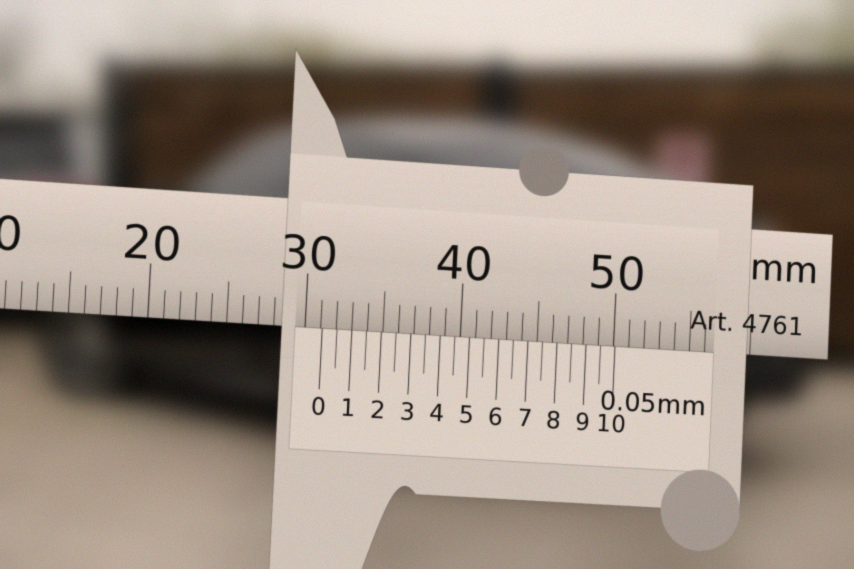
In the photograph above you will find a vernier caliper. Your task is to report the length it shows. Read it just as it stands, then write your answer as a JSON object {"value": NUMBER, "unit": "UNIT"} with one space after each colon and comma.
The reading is {"value": 31.1, "unit": "mm"}
